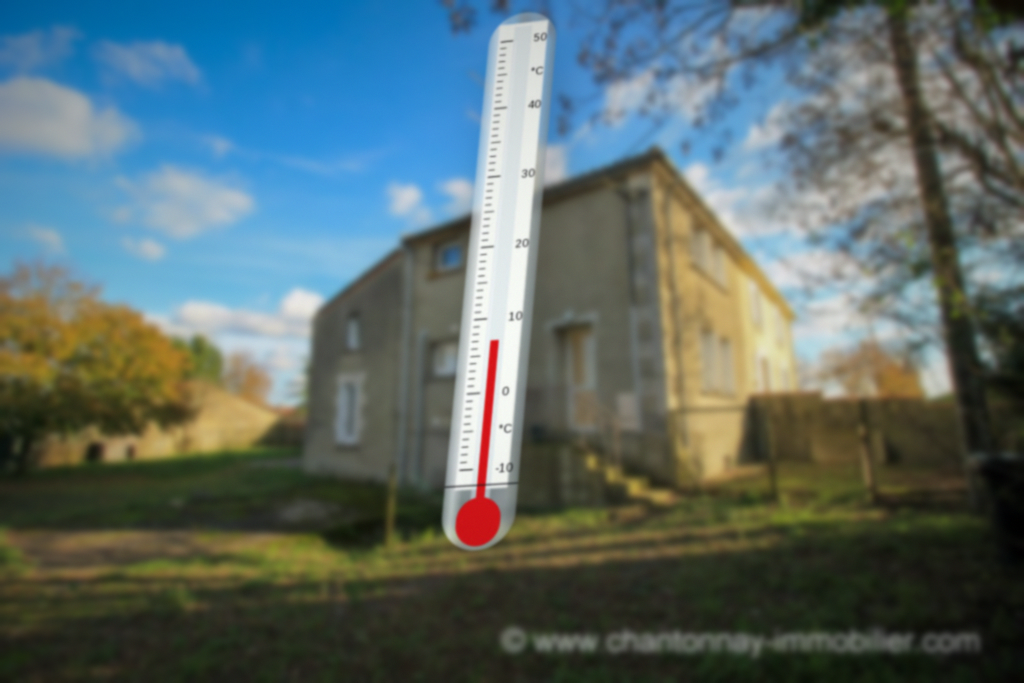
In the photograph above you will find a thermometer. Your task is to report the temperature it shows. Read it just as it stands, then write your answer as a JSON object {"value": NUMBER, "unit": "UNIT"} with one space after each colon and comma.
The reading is {"value": 7, "unit": "°C"}
